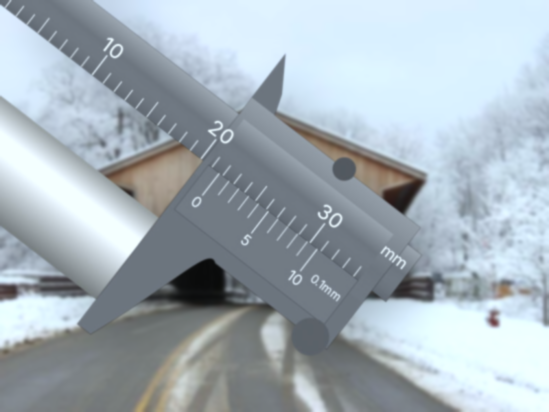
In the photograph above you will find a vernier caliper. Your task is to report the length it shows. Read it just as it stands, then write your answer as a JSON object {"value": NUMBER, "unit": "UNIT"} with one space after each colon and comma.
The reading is {"value": 21.7, "unit": "mm"}
